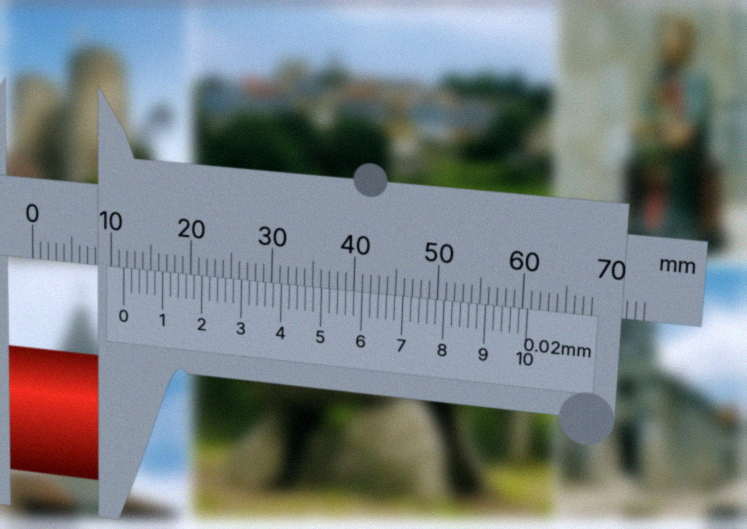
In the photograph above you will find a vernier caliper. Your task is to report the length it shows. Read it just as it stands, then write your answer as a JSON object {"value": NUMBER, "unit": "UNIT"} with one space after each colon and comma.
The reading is {"value": 11.6, "unit": "mm"}
